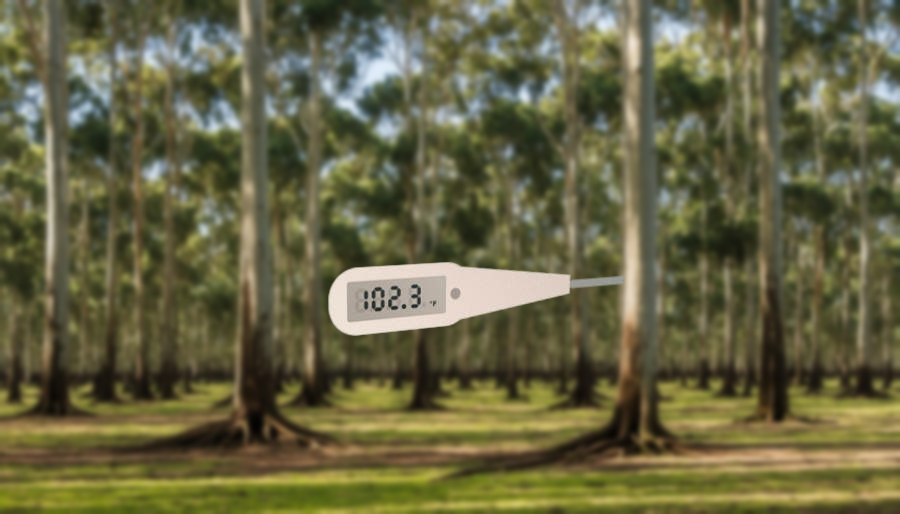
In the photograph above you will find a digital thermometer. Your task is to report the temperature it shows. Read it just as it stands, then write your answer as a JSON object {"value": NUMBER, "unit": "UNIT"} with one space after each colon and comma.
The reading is {"value": 102.3, "unit": "°F"}
